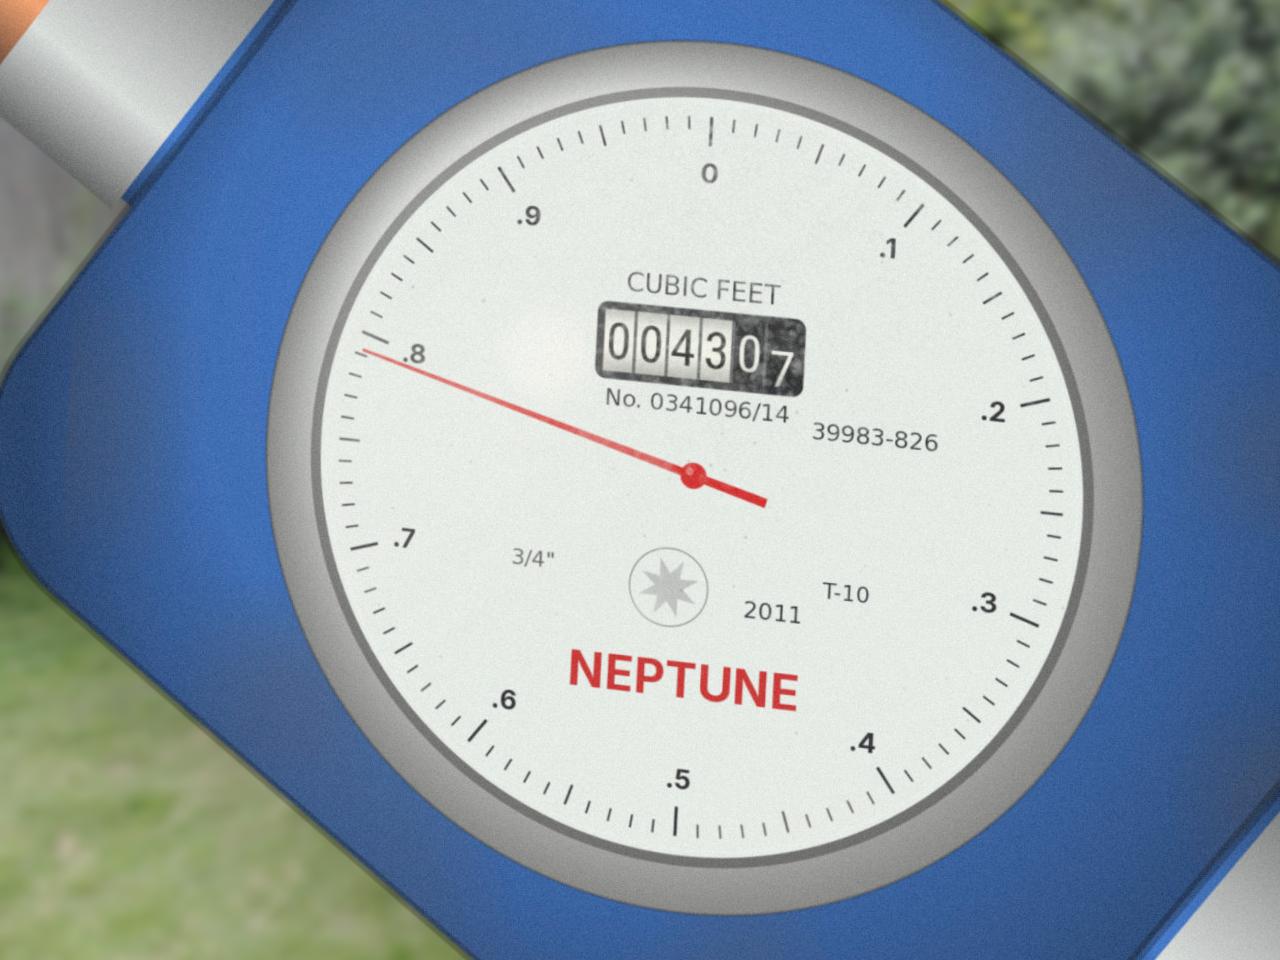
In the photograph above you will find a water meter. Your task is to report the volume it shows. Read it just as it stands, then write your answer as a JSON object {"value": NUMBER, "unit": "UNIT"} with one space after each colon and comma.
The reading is {"value": 4306.79, "unit": "ft³"}
